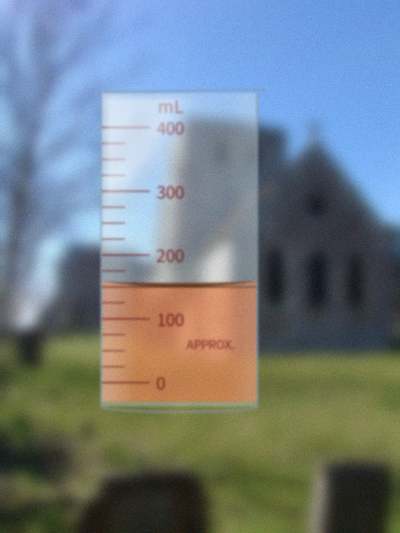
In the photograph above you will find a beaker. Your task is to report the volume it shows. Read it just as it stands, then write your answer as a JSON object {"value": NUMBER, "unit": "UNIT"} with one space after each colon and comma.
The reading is {"value": 150, "unit": "mL"}
